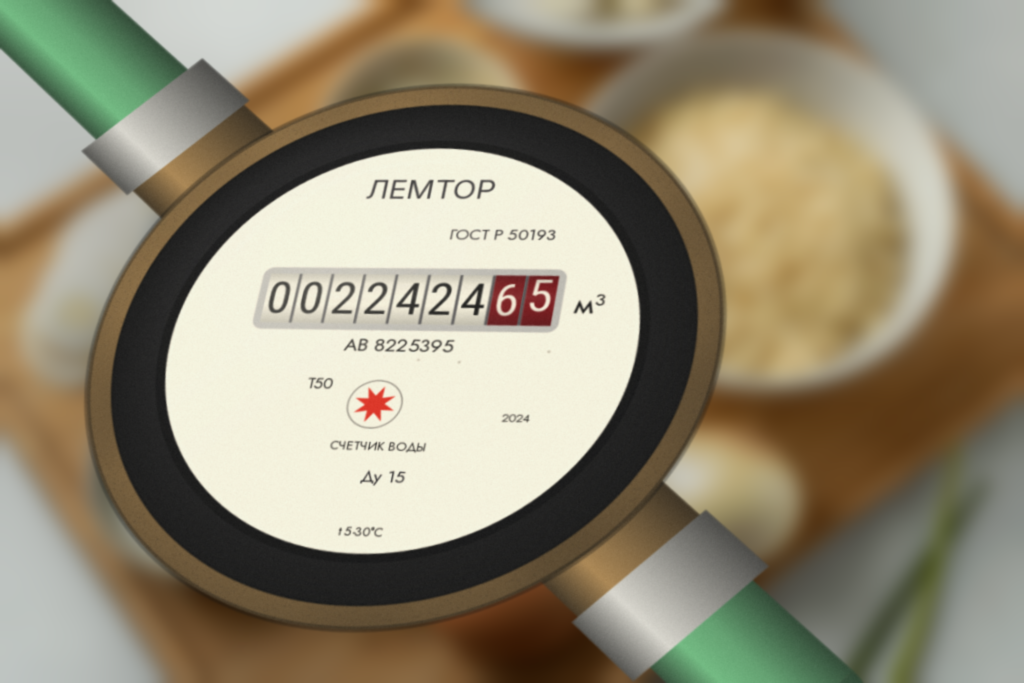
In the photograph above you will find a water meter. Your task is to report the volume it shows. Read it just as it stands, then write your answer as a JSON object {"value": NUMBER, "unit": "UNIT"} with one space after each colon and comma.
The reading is {"value": 22424.65, "unit": "m³"}
